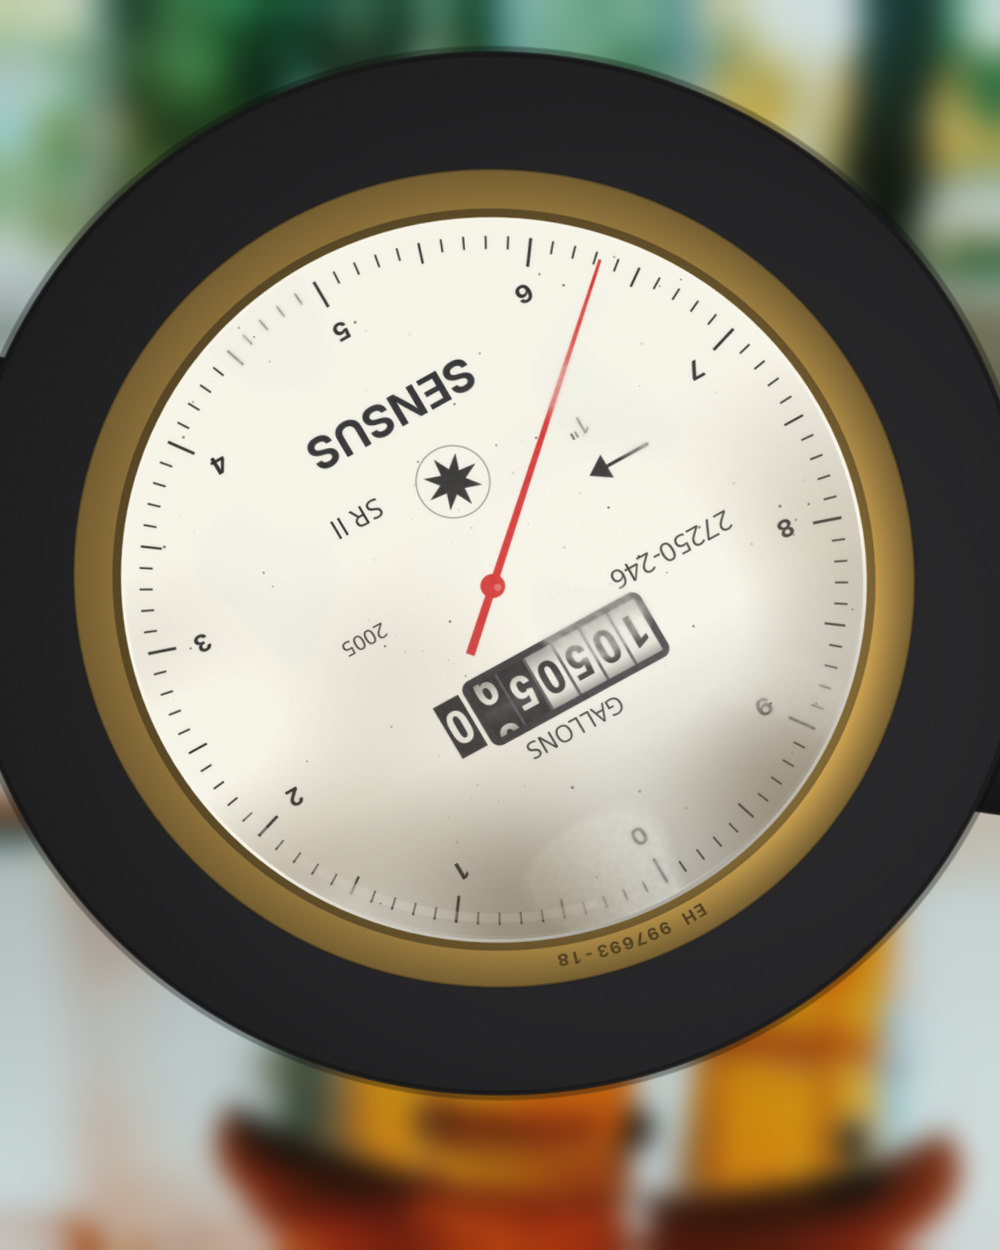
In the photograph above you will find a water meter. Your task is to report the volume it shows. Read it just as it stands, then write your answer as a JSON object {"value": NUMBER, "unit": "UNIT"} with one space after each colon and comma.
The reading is {"value": 1050586.3, "unit": "gal"}
